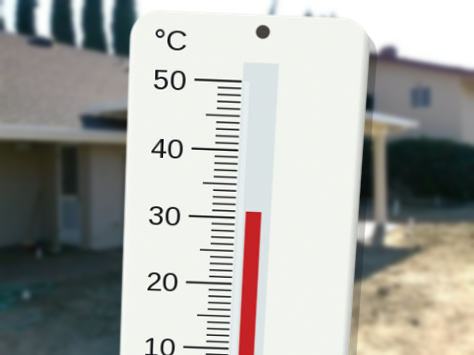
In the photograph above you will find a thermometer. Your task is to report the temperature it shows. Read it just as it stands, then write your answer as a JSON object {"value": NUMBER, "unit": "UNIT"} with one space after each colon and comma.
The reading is {"value": 31, "unit": "°C"}
